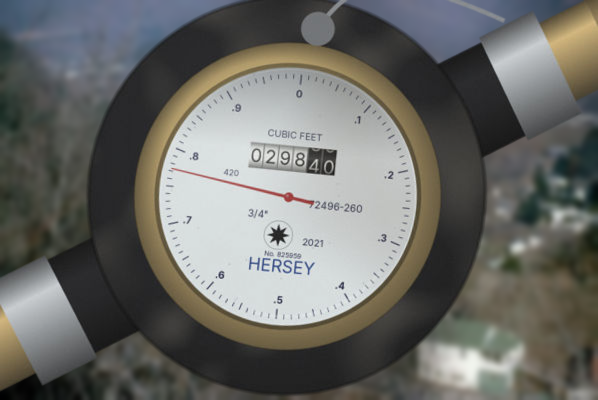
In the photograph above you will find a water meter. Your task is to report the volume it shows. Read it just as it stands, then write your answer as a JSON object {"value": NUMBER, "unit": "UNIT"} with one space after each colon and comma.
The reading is {"value": 29839.77, "unit": "ft³"}
